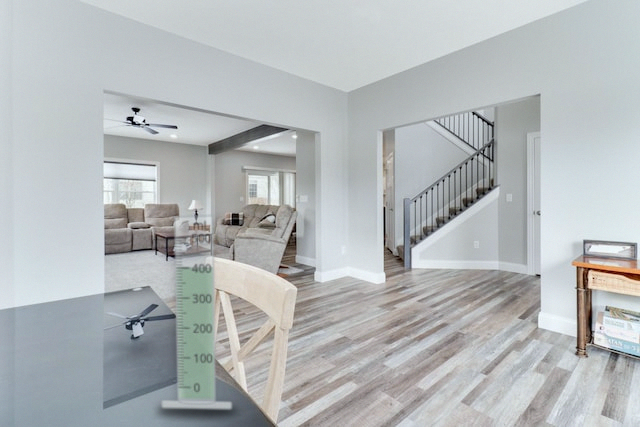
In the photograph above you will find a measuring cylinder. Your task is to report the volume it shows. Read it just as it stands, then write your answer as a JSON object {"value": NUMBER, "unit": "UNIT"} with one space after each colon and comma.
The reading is {"value": 400, "unit": "mL"}
